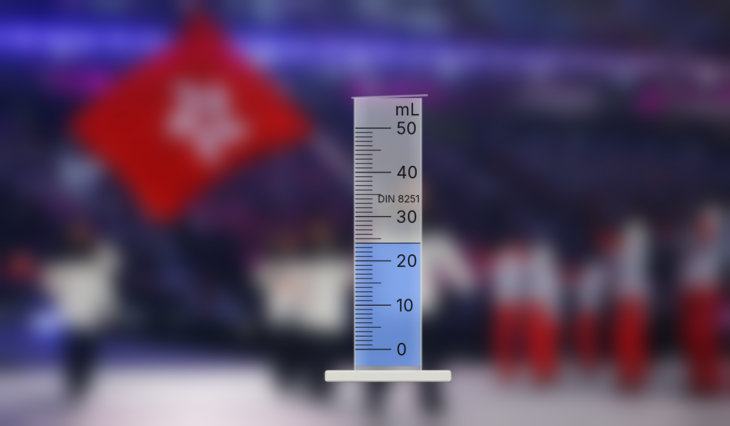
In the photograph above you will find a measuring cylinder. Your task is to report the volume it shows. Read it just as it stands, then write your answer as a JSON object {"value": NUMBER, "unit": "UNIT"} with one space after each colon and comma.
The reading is {"value": 24, "unit": "mL"}
